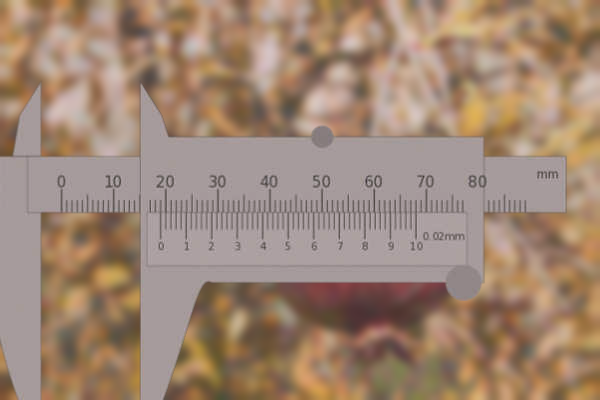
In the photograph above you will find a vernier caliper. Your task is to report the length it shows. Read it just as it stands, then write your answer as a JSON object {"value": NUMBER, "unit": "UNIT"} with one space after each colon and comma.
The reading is {"value": 19.0, "unit": "mm"}
